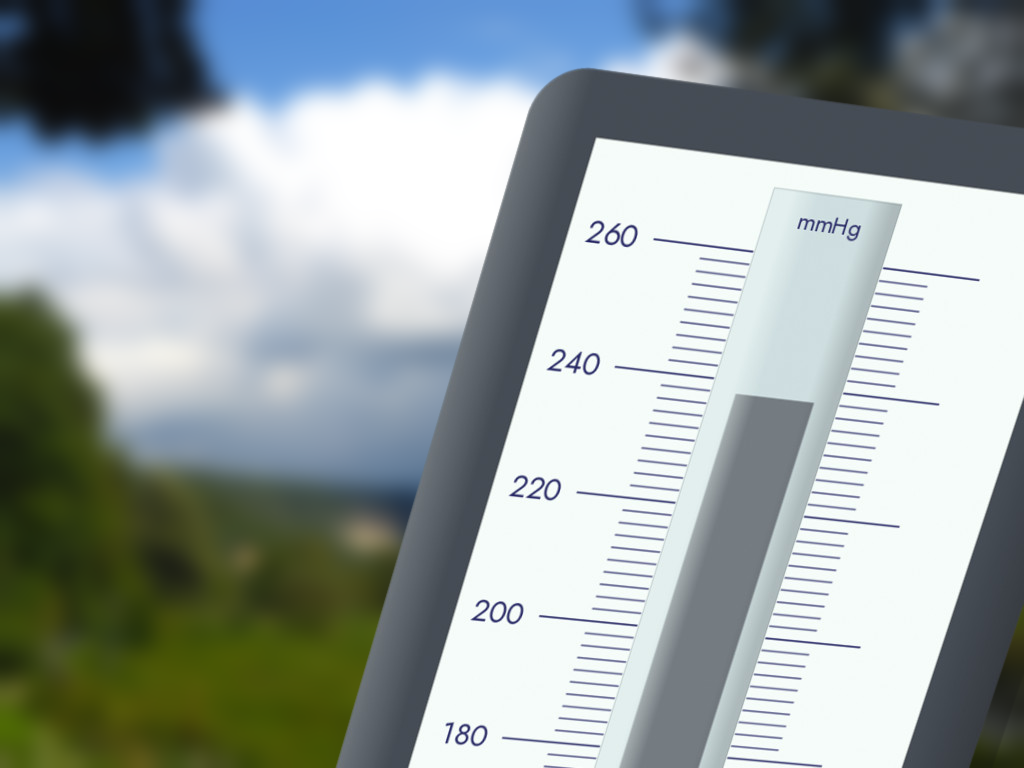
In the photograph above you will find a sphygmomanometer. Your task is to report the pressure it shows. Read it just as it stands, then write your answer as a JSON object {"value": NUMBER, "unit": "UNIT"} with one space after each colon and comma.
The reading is {"value": 238, "unit": "mmHg"}
